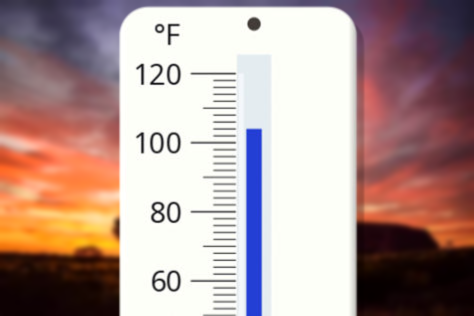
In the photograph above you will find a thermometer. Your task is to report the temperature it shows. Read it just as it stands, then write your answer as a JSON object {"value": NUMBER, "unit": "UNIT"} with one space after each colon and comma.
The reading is {"value": 104, "unit": "°F"}
